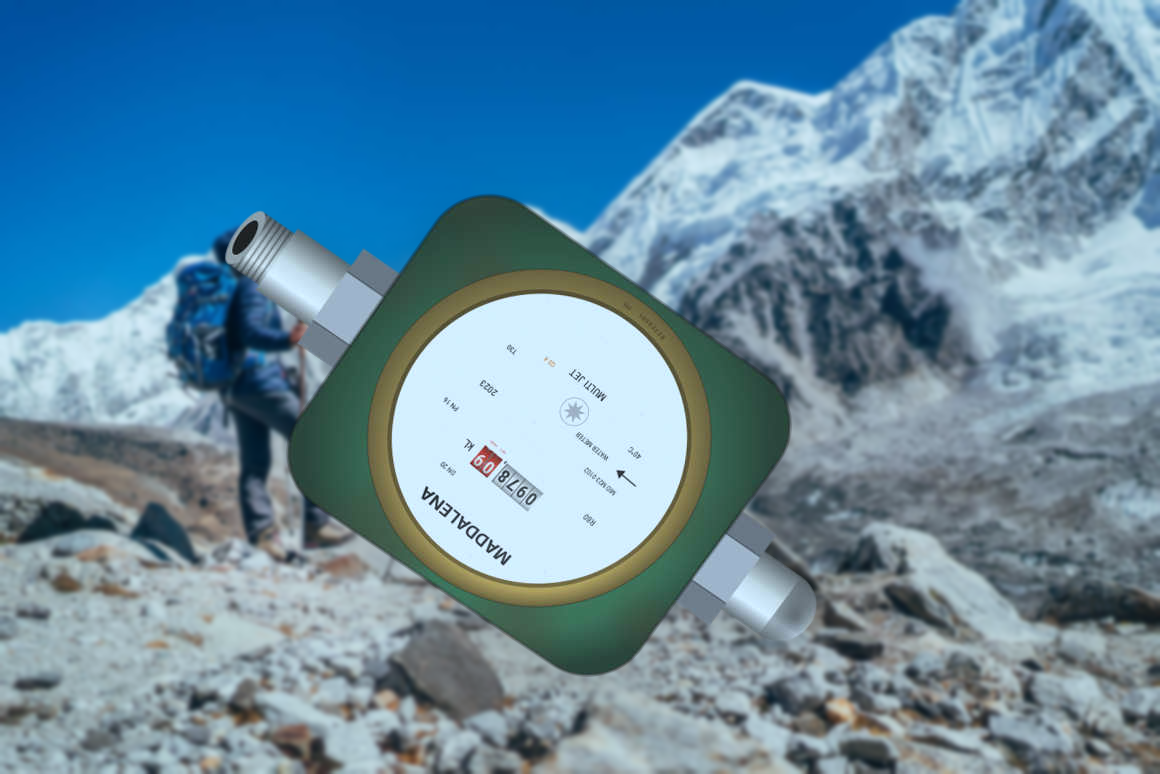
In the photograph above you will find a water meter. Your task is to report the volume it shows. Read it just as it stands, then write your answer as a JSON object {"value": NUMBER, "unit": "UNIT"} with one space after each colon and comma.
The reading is {"value": 978.09, "unit": "kL"}
